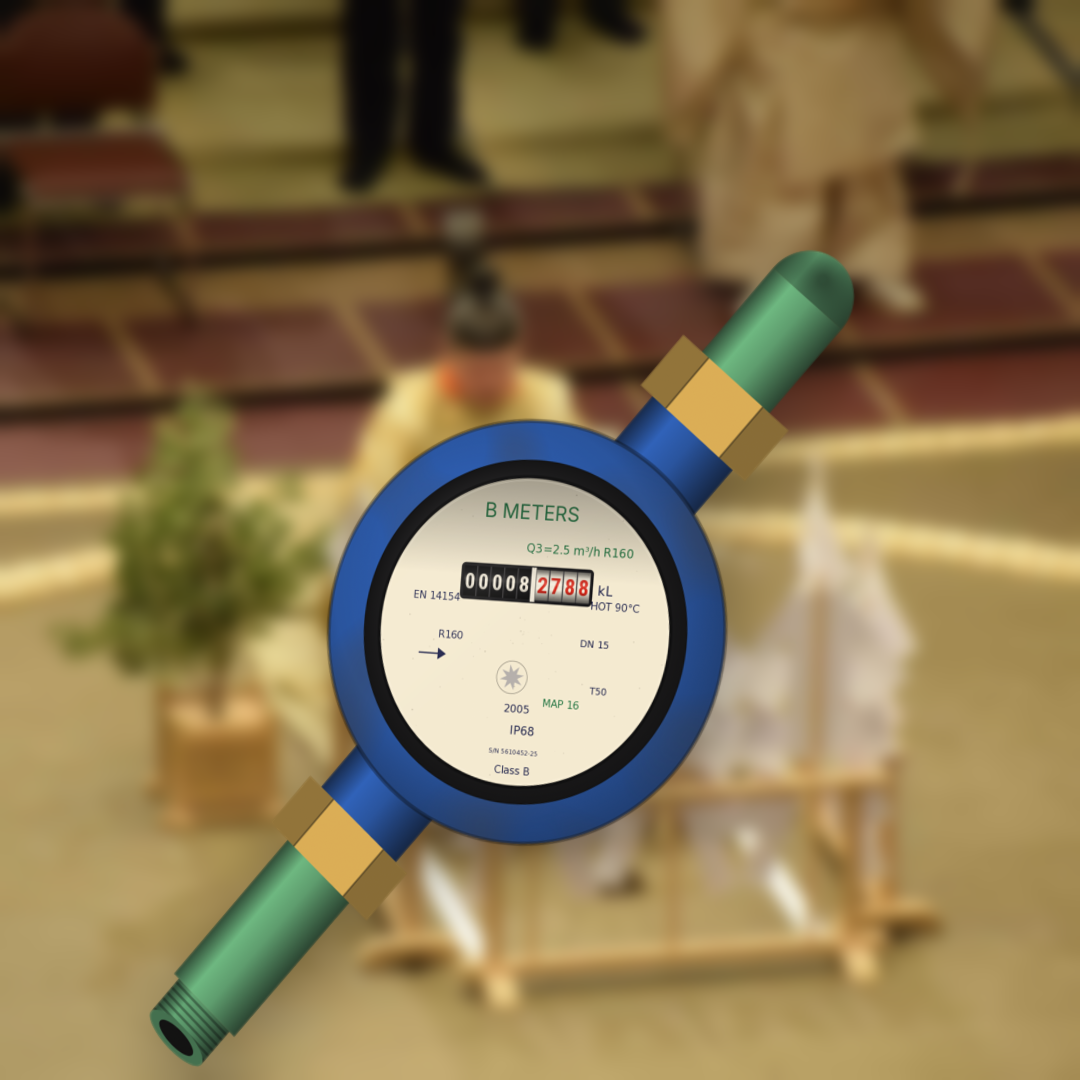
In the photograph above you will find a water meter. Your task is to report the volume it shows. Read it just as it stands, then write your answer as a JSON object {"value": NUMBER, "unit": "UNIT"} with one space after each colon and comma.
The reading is {"value": 8.2788, "unit": "kL"}
